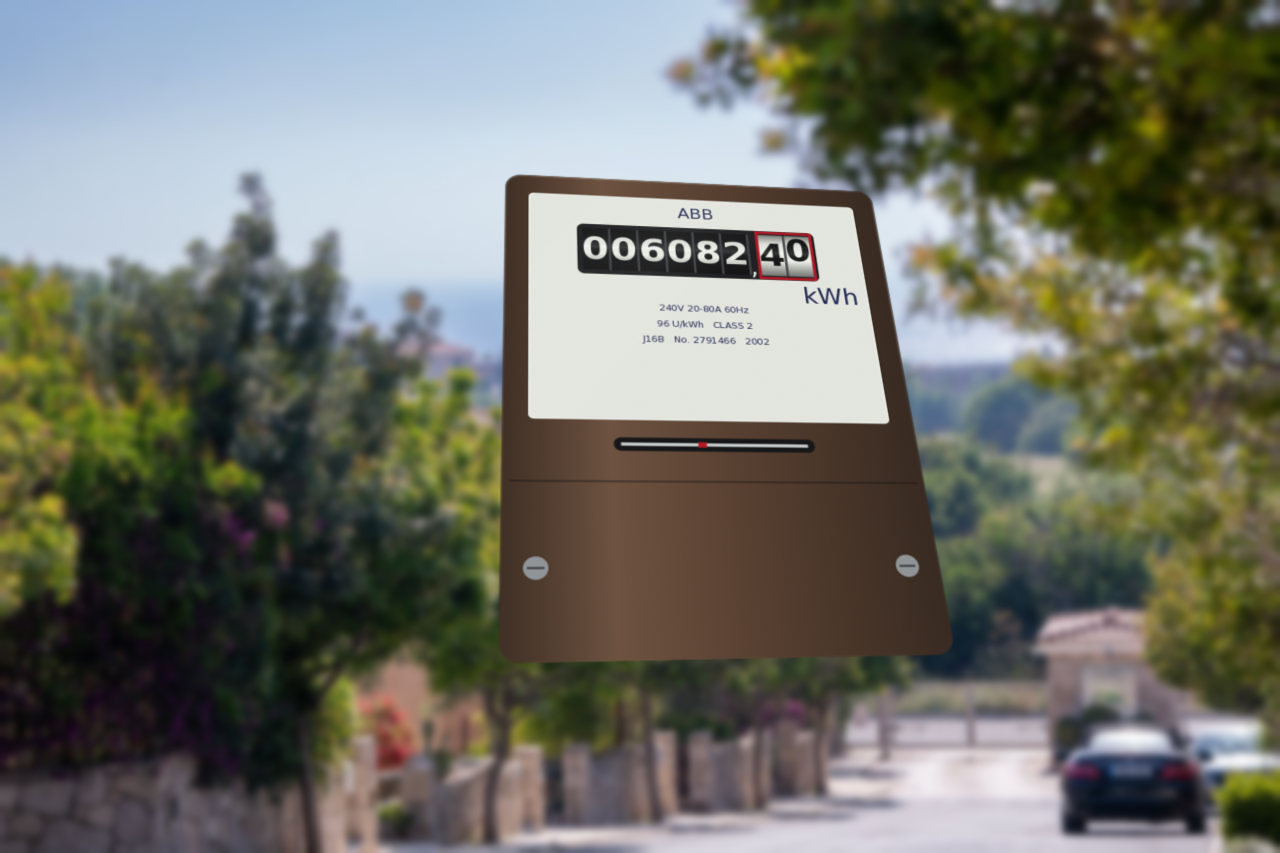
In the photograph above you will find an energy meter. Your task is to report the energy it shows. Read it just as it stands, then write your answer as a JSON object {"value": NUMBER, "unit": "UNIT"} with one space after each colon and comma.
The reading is {"value": 6082.40, "unit": "kWh"}
